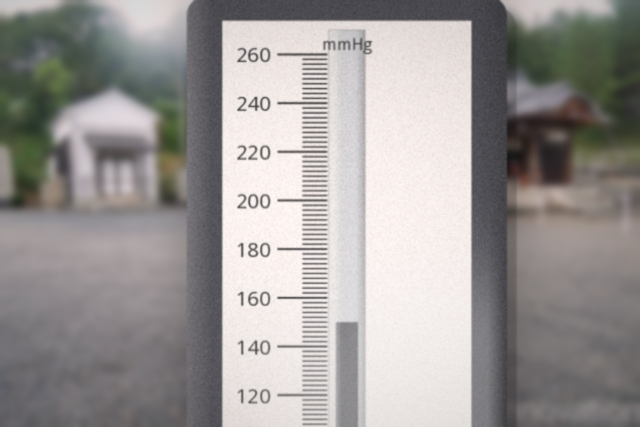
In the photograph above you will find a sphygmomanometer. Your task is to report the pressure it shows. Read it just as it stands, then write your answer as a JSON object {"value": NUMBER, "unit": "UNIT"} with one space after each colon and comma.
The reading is {"value": 150, "unit": "mmHg"}
